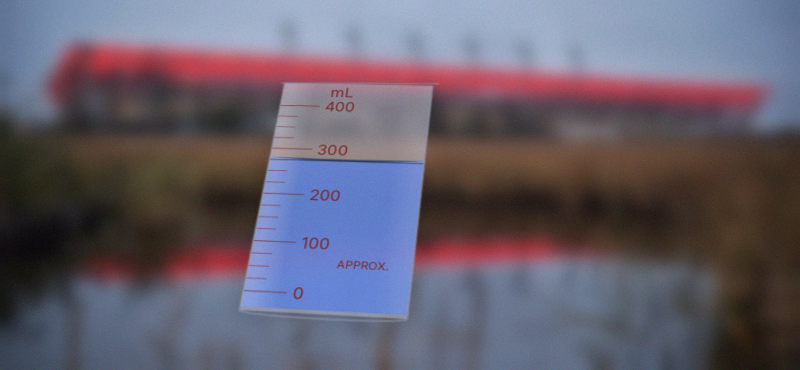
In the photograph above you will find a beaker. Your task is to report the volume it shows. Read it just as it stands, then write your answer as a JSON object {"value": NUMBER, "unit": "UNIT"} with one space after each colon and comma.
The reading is {"value": 275, "unit": "mL"}
